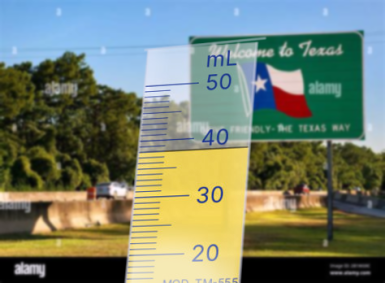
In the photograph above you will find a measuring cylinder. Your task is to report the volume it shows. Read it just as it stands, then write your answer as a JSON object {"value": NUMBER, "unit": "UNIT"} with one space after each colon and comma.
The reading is {"value": 38, "unit": "mL"}
